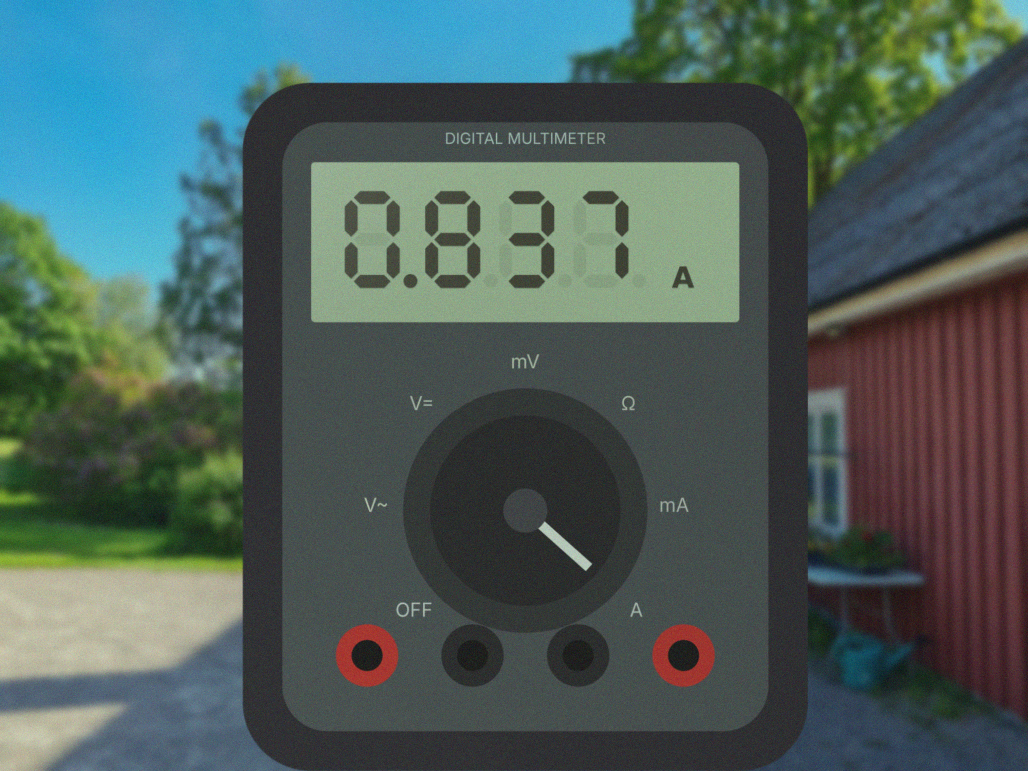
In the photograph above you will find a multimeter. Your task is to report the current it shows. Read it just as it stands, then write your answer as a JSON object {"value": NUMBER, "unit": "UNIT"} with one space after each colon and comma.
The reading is {"value": 0.837, "unit": "A"}
